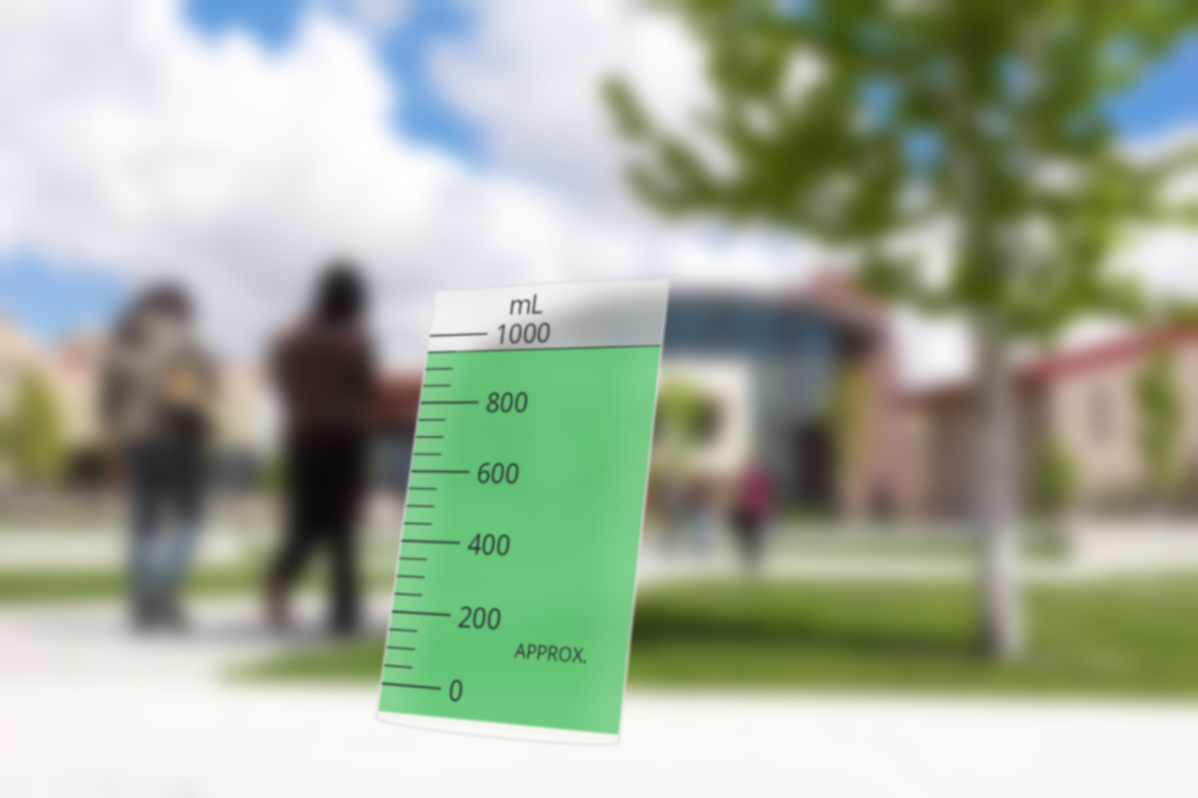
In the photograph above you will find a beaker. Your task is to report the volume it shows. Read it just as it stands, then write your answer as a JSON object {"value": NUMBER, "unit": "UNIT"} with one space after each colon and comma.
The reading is {"value": 950, "unit": "mL"}
